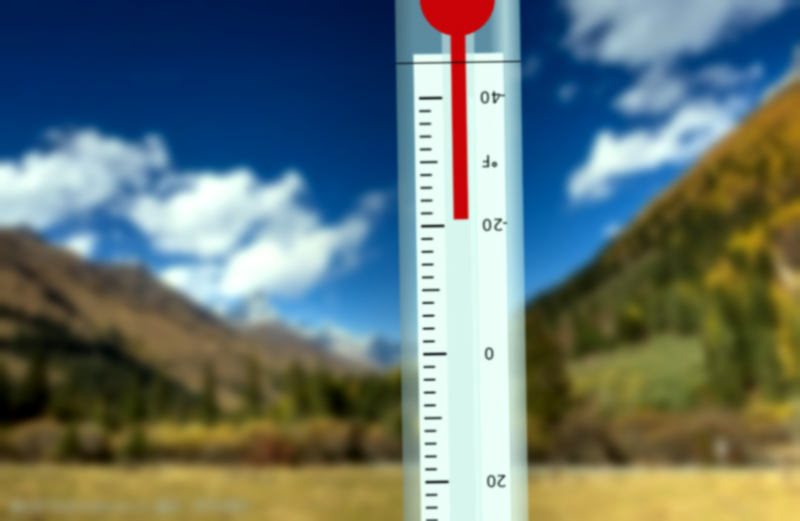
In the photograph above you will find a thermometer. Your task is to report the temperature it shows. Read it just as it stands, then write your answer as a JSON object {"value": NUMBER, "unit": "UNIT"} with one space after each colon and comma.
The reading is {"value": -21, "unit": "°F"}
